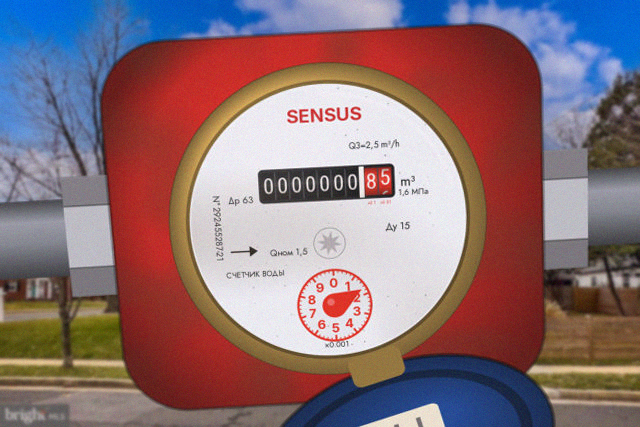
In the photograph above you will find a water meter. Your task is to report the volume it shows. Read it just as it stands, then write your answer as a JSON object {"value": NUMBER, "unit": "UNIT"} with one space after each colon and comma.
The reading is {"value": 0.851, "unit": "m³"}
